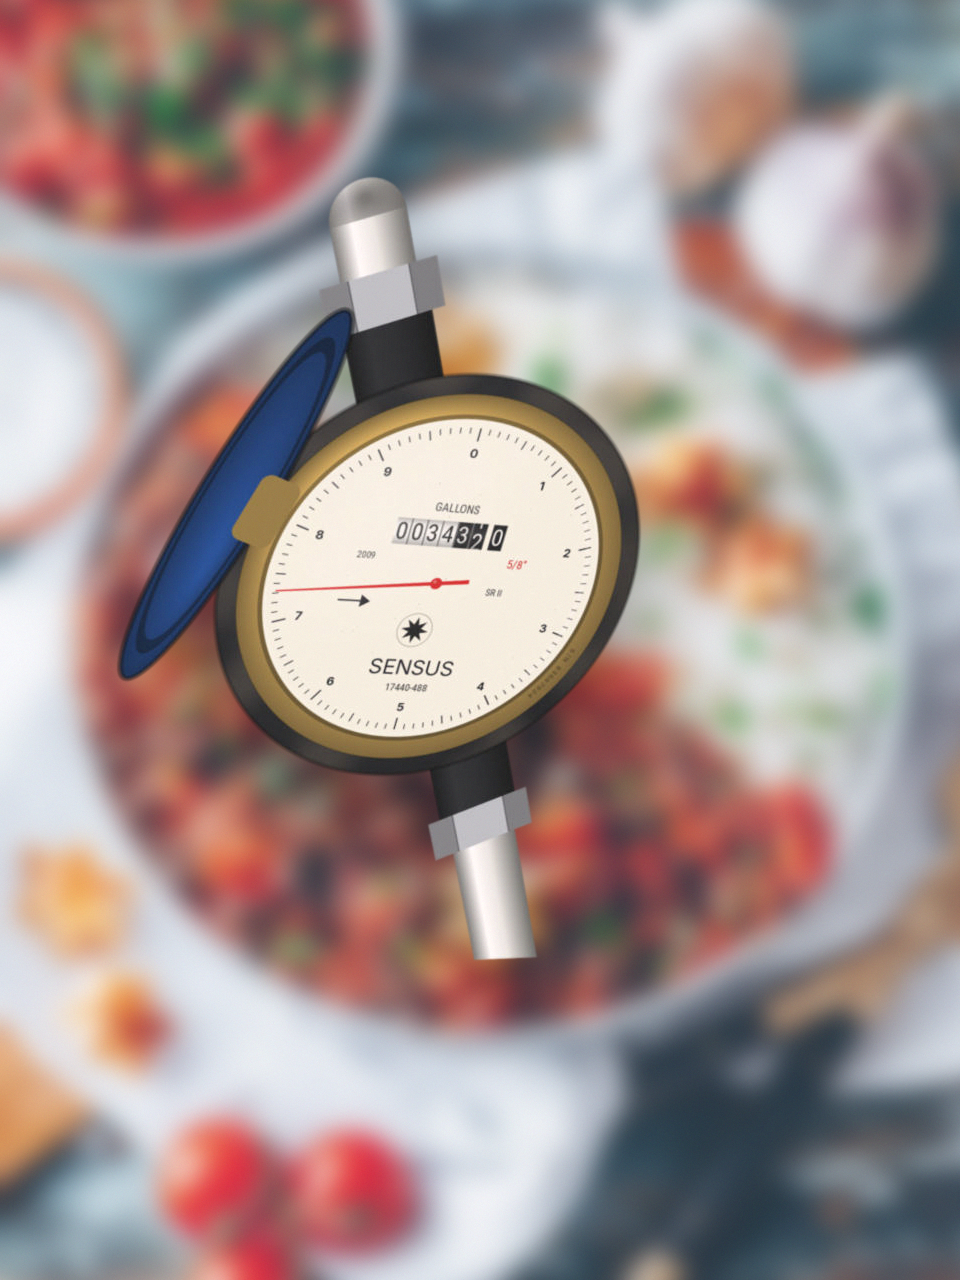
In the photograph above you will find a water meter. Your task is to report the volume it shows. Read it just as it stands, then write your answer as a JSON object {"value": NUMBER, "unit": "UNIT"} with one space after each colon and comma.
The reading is {"value": 34317.3, "unit": "gal"}
